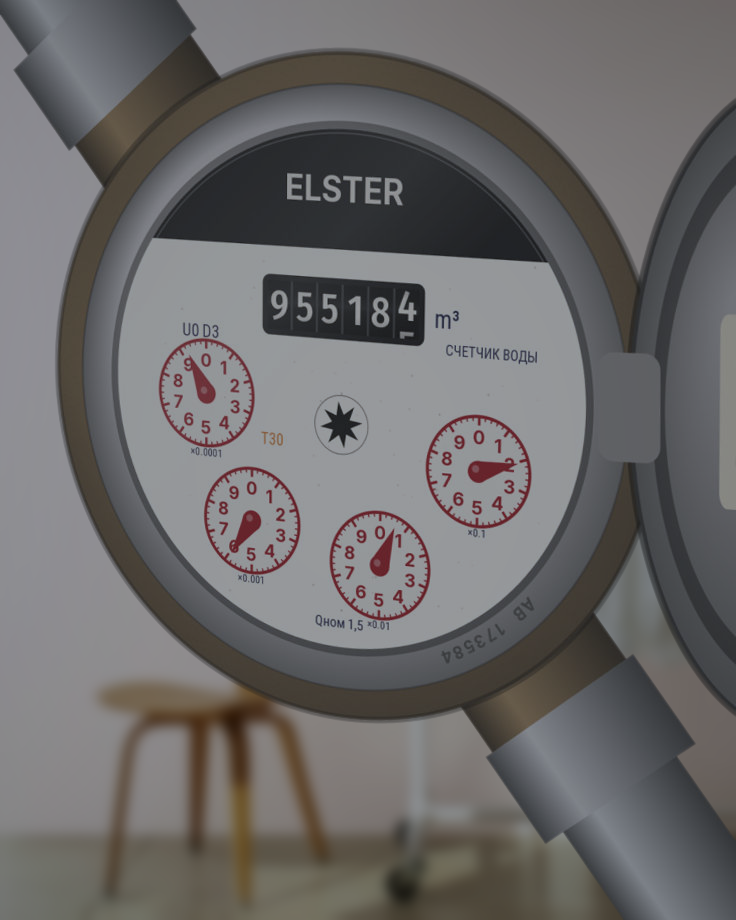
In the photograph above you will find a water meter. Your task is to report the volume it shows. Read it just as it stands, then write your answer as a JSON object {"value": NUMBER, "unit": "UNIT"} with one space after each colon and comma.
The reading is {"value": 955184.2059, "unit": "m³"}
